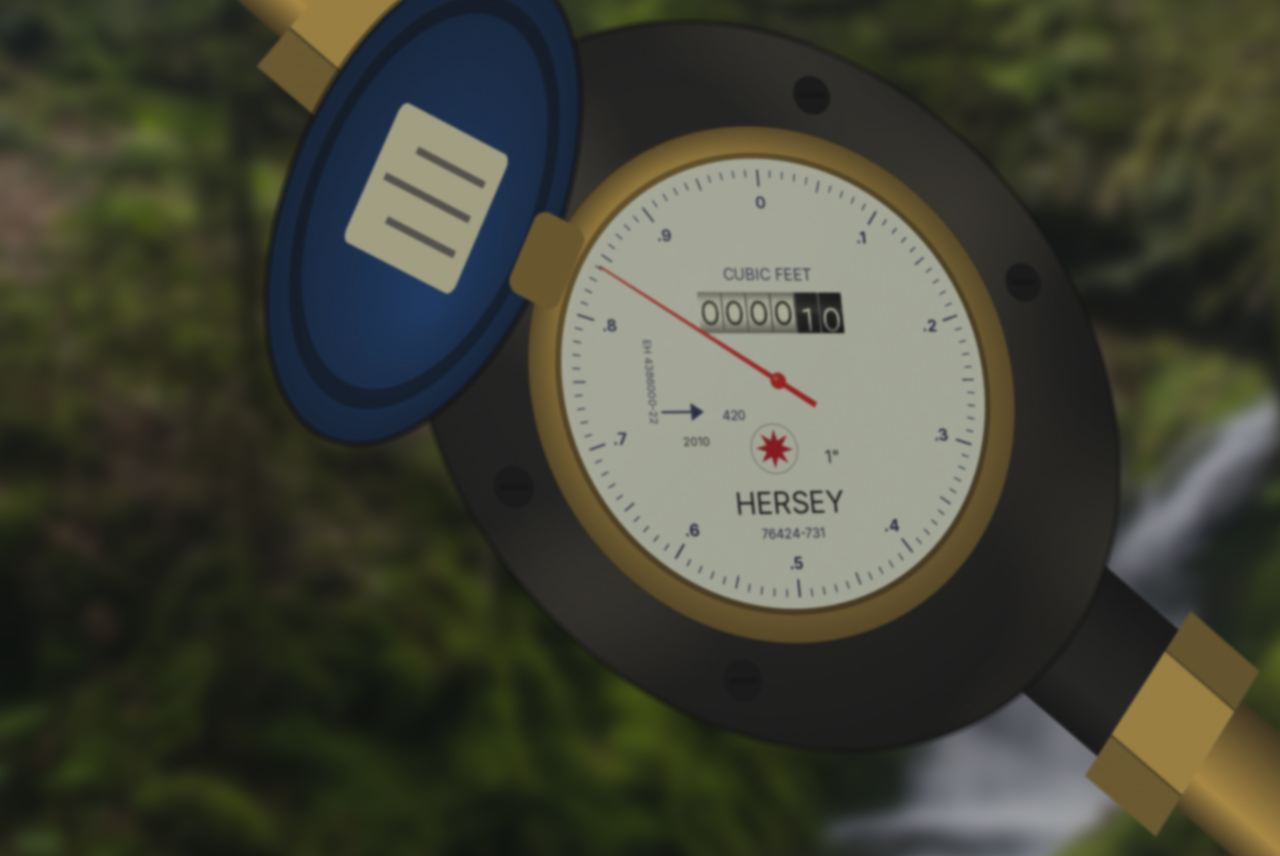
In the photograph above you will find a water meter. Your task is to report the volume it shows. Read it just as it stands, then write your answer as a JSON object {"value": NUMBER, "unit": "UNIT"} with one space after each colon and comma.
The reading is {"value": 9.84, "unit": "ft³"}
